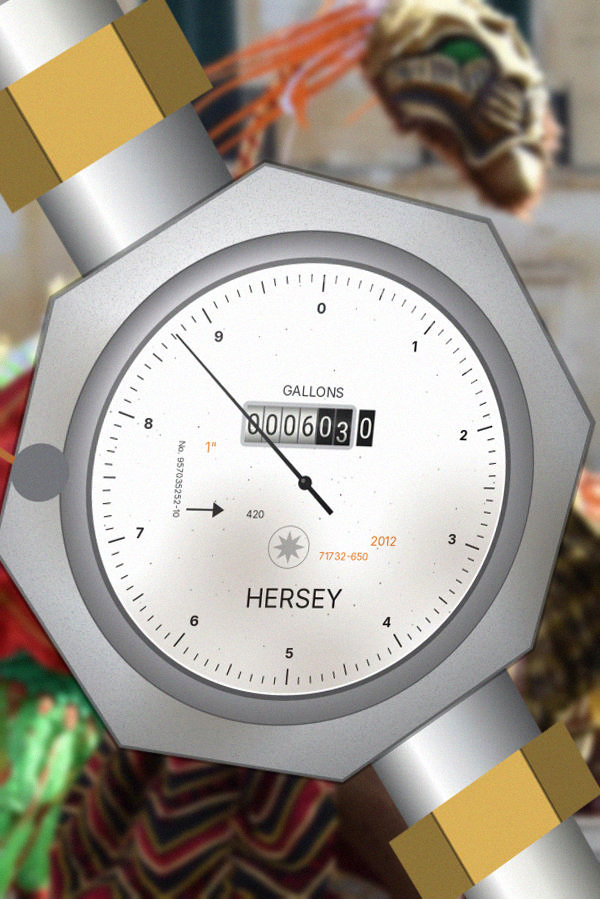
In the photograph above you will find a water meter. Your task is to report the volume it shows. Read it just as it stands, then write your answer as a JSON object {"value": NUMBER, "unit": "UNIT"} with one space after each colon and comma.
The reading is {"value": 6028.7, "unit": "gal"}
